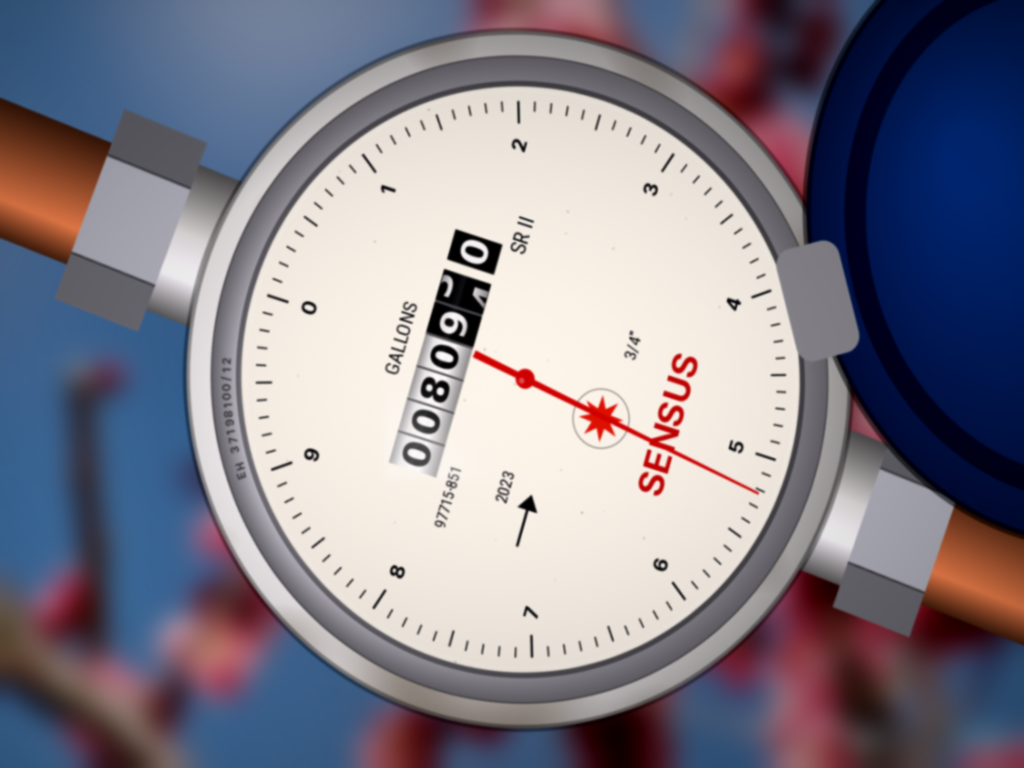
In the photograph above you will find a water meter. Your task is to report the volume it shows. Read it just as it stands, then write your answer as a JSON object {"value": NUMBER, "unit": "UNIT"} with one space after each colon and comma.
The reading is {"value": 80935.2, "unit": "gal"}
